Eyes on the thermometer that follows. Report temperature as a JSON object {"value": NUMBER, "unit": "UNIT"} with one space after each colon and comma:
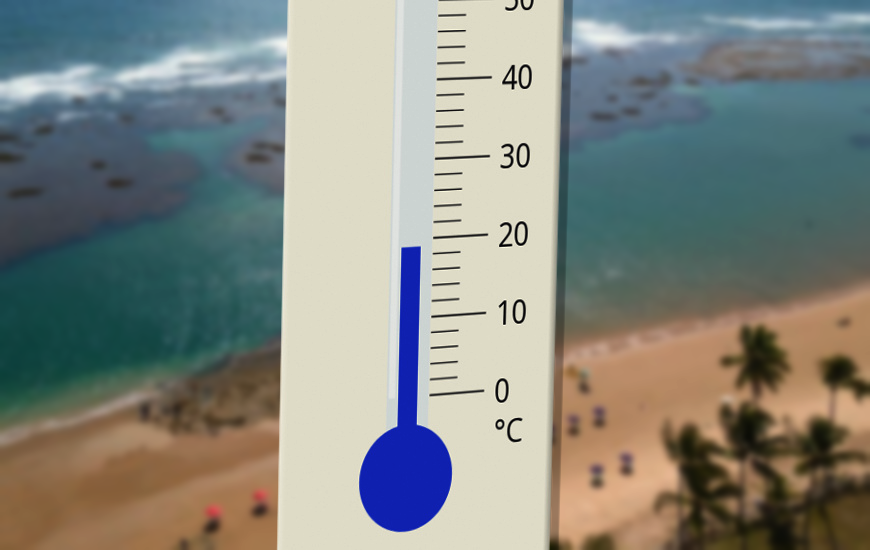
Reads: {"value": 19, "unit": "°C"}
